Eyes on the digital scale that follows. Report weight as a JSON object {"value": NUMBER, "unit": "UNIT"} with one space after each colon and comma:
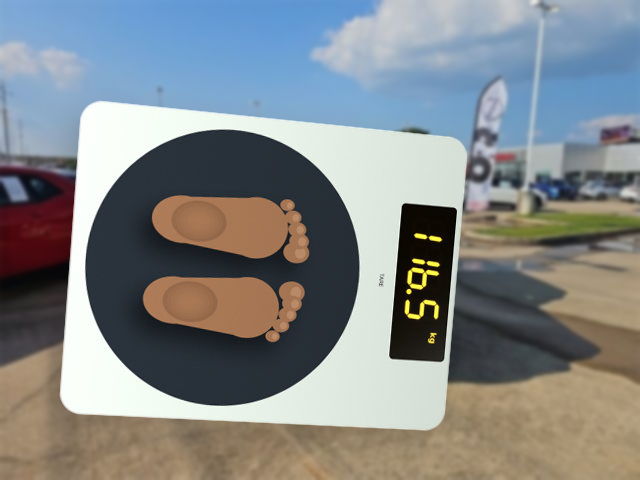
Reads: {"value": 116.5, "unit": "kg"}
